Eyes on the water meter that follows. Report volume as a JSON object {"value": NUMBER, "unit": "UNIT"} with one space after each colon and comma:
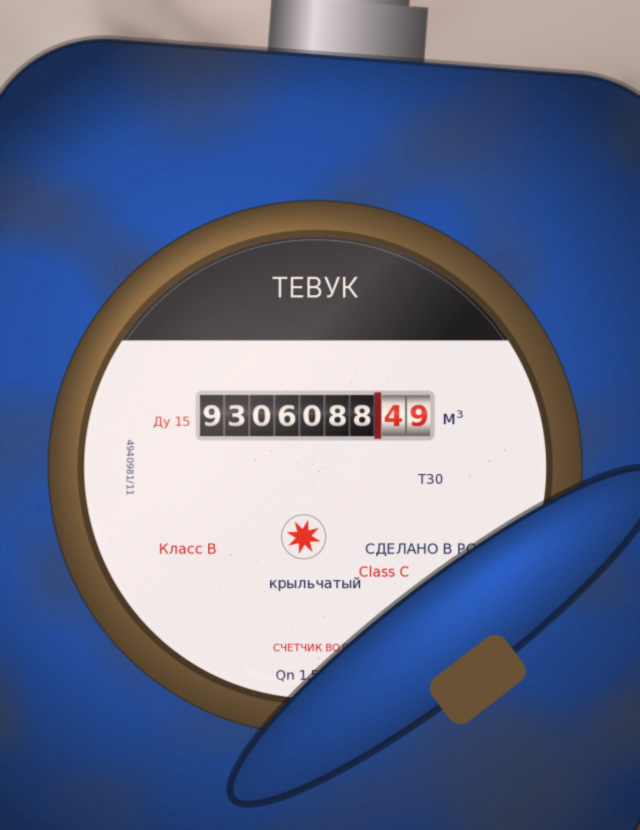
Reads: {"value": 9306088.49, "unit": "m³"}
